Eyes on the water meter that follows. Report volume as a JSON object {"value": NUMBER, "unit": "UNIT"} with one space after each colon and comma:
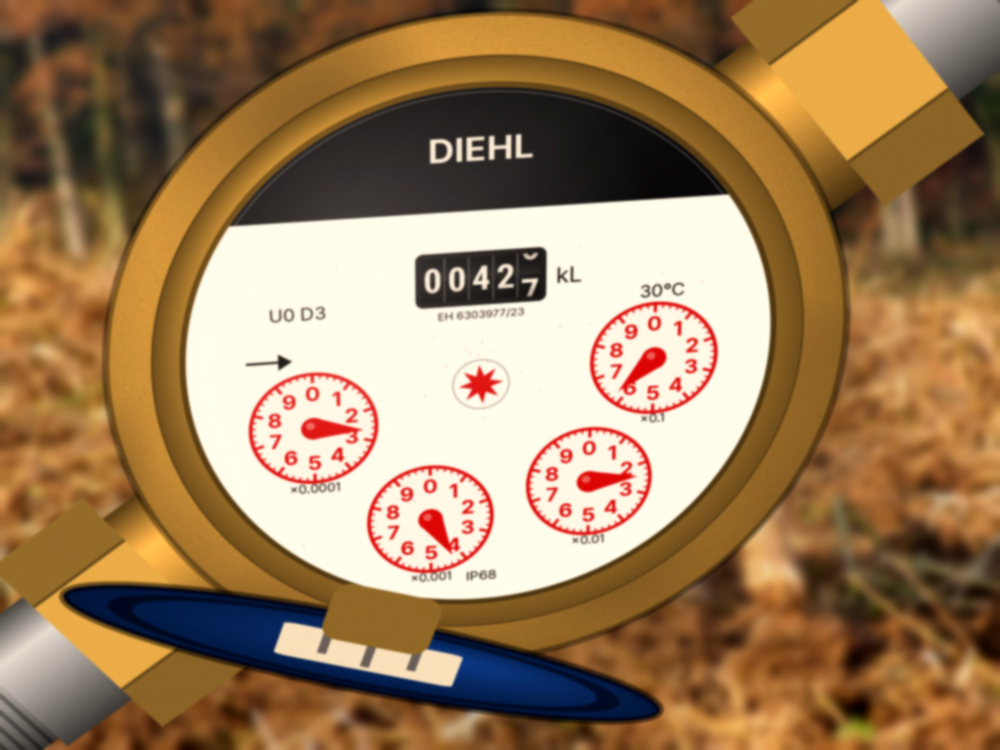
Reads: {"value": 426.6242, "unit": "kL"}
